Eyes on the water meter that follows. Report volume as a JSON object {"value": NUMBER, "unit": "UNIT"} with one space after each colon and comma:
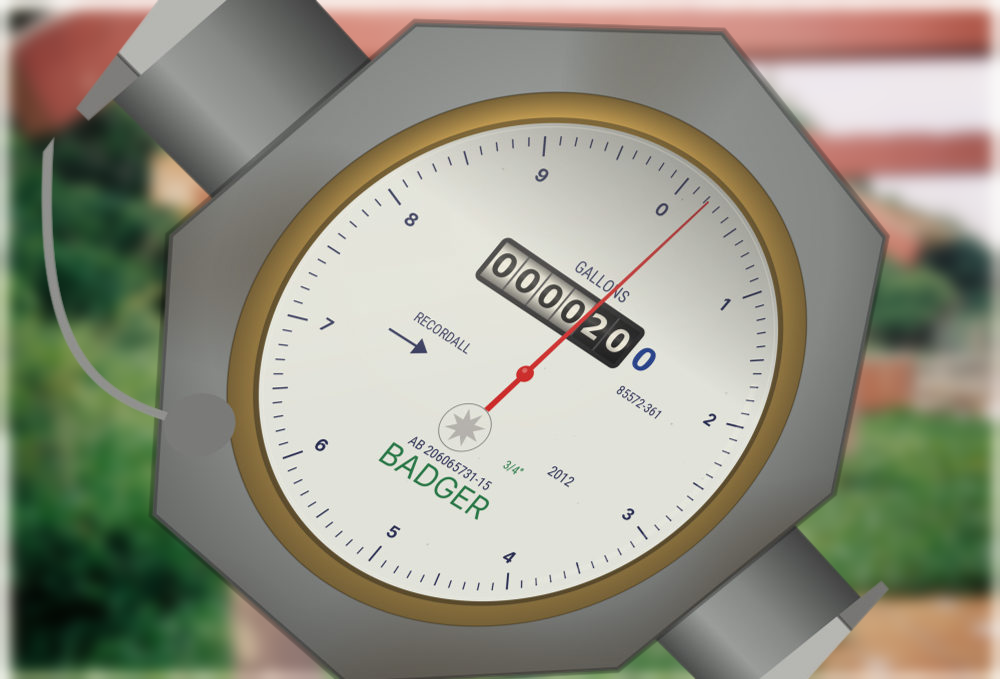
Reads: {"value": 200.2, "unit": "gal"}
